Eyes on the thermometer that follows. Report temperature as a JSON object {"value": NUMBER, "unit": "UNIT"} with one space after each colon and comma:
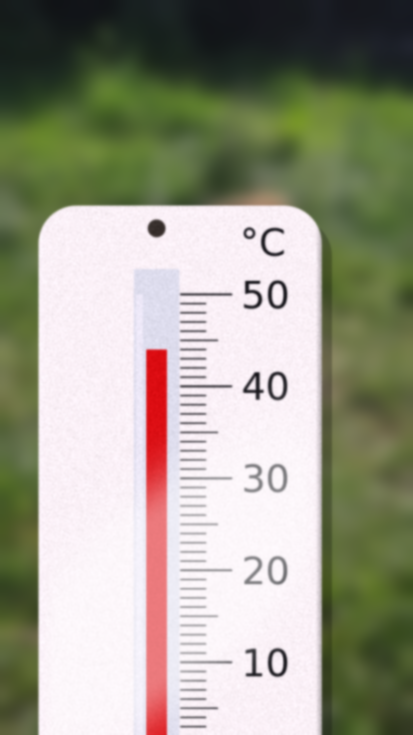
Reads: {"value": 44, "unit": "°C"}
